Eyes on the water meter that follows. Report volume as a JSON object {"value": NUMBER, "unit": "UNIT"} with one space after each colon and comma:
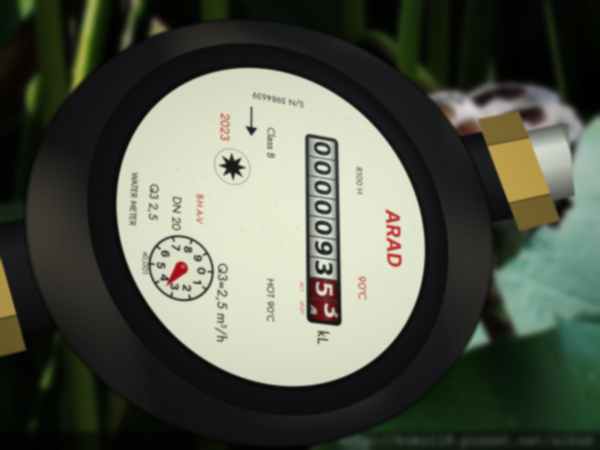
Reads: {"value": 93.533, "unit": "kL"}
